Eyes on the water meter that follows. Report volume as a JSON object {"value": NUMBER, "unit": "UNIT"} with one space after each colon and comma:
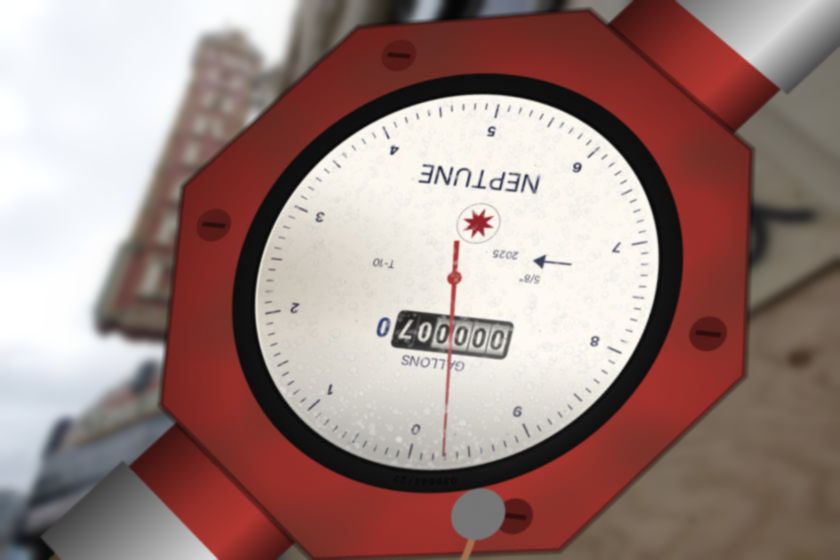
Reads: {"value": 69.7, "unit": "gal"}
